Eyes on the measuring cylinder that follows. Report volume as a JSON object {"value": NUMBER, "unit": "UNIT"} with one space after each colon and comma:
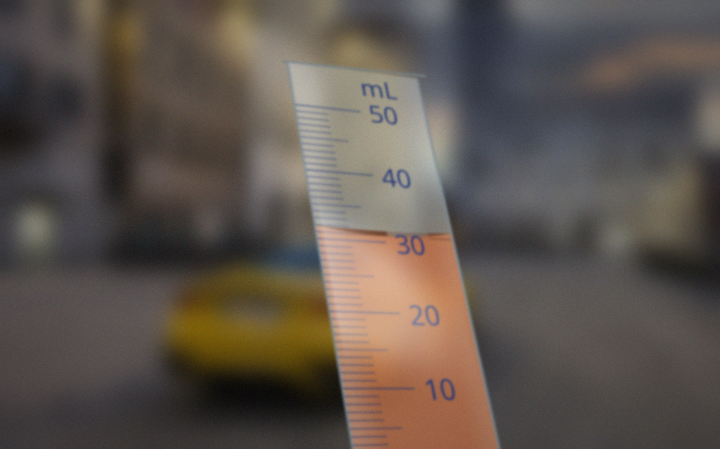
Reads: {"value": 31, "unit": "mL"}
